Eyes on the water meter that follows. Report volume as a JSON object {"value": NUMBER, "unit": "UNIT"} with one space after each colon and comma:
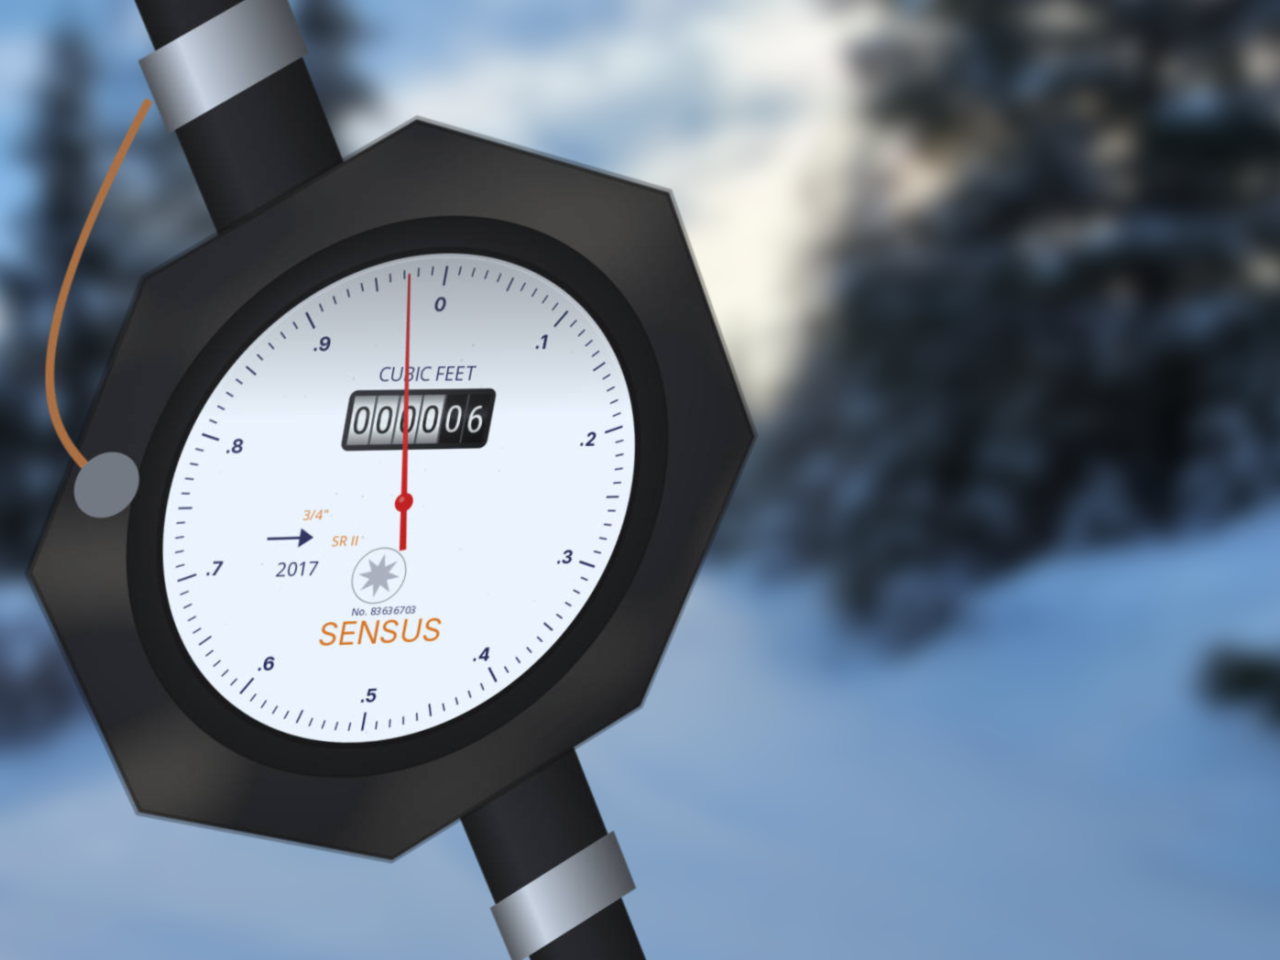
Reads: {"value": 5.97, "unit": "ft³"}
